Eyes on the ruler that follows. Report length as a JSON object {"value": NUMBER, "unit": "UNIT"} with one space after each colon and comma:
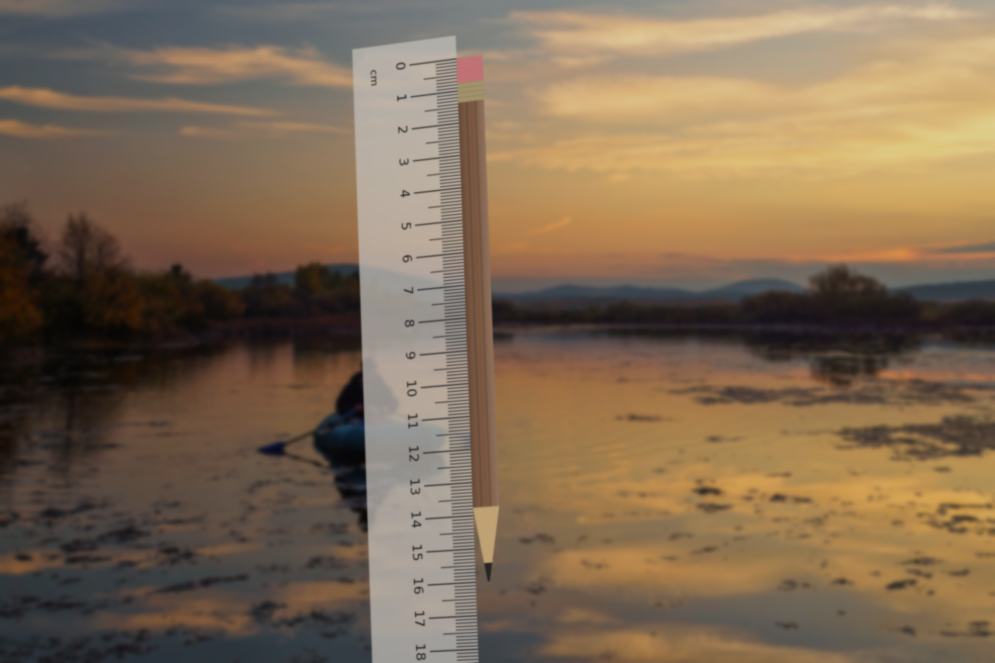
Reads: {"value": 16, "unit": "cm"}
